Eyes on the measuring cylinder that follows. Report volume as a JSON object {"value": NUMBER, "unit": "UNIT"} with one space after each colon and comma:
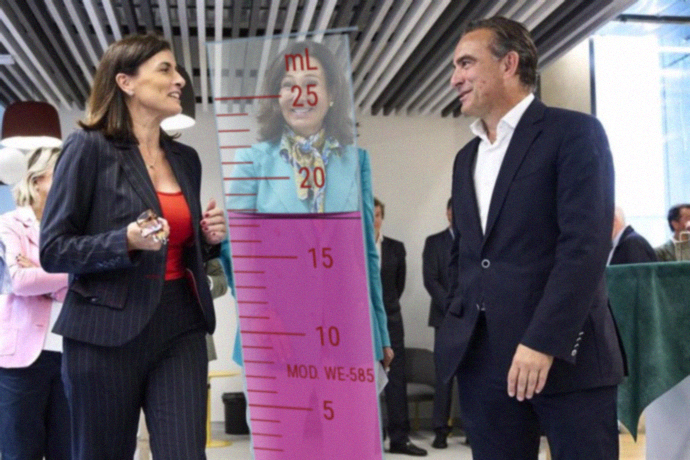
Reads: {"value": 17.5, "unit": "mL"}
